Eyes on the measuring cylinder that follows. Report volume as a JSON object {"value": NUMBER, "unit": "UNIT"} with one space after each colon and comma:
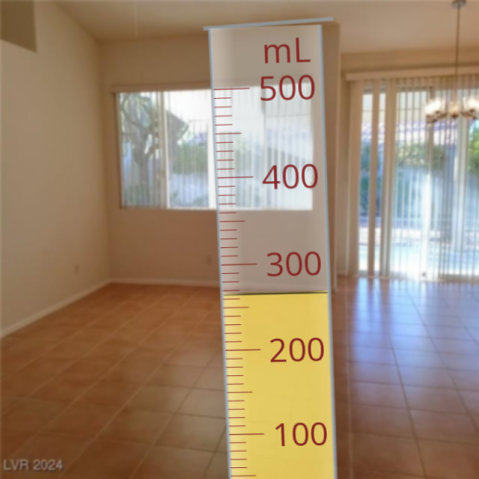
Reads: {"value": 265, "unit": "mL"}
